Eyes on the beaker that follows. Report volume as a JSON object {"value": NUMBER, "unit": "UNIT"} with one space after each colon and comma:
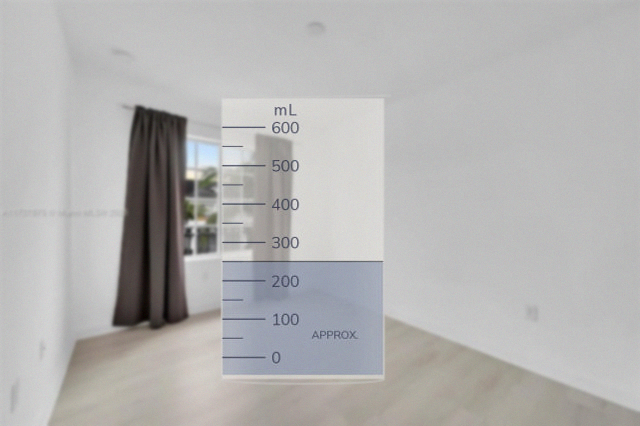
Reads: {"value": 250, "unit": "mL"}
